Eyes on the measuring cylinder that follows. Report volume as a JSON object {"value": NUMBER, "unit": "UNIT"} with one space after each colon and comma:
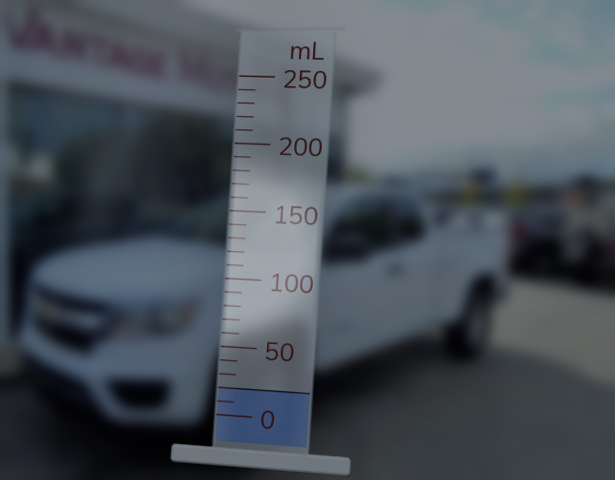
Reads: {"value": 20, "unit": "mL"}
